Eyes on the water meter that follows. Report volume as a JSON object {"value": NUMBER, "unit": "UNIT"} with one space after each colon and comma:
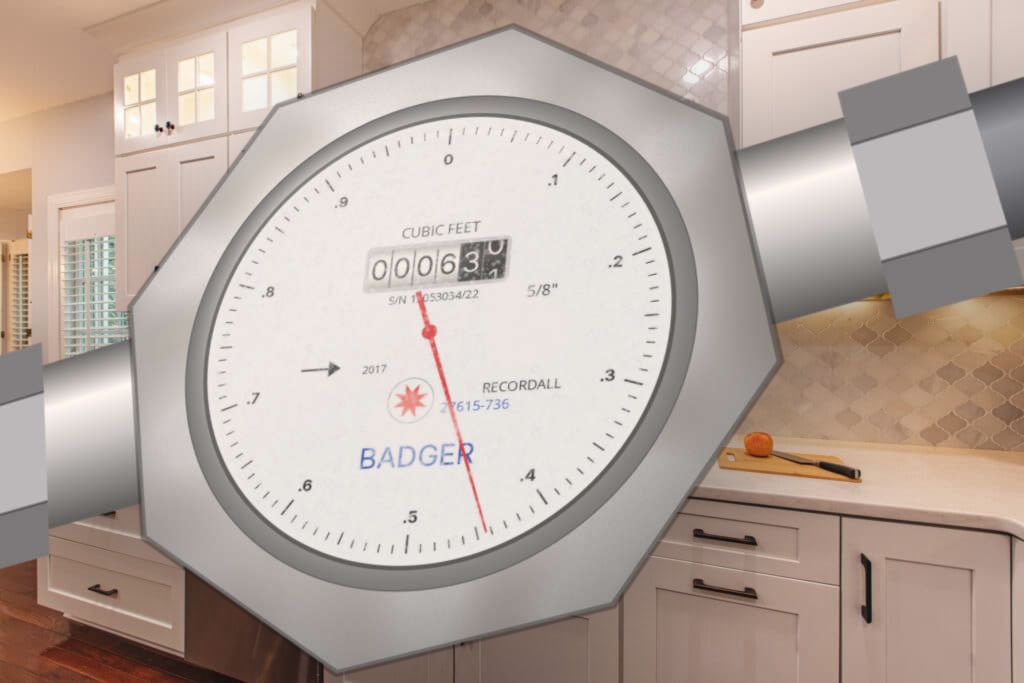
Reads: {"value": 630.44, "unit": "ft³"}
